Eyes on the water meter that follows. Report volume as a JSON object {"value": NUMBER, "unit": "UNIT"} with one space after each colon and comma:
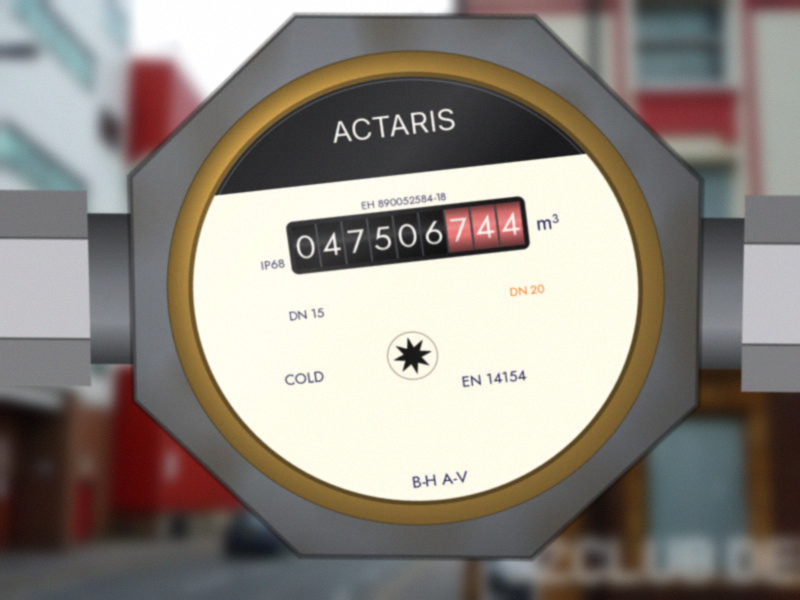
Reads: {"value": 47506.744, "unit": "m³"}
